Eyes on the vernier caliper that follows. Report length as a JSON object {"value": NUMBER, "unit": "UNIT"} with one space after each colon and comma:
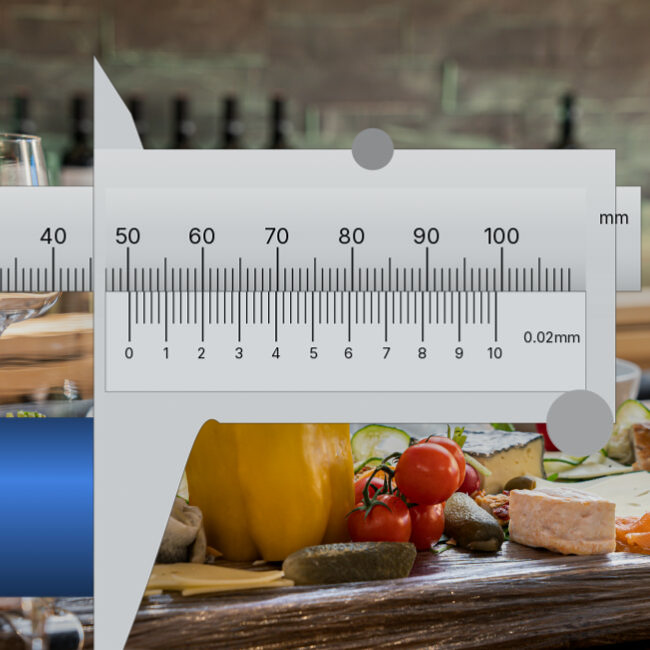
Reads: {"value": 50.2, "unit": "mm"}
